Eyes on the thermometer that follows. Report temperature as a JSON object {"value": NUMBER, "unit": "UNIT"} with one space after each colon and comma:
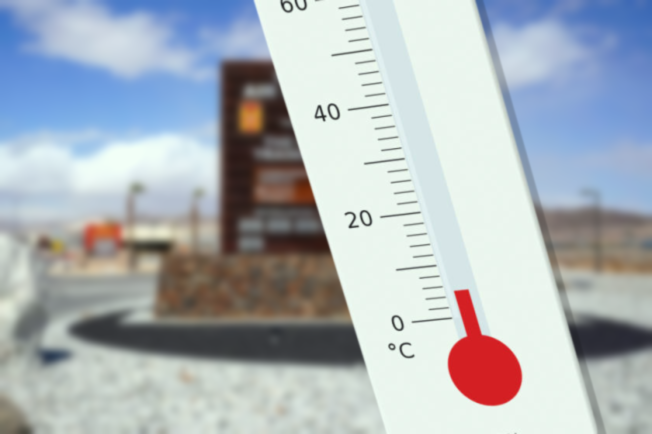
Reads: {"value": 5, "unit": "°C"}
